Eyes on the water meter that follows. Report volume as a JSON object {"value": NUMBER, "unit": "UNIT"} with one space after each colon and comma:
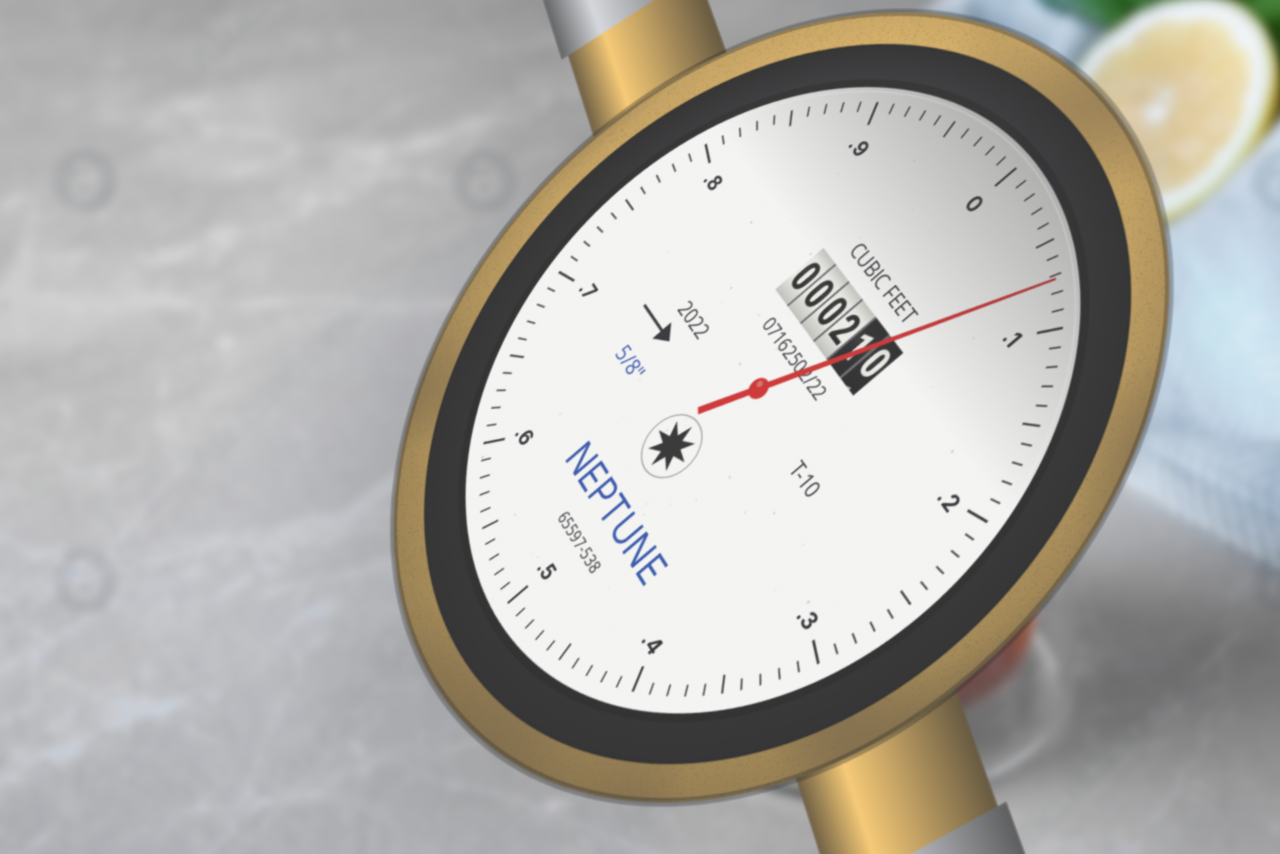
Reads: {"value": 210.07, "unit": "ft³"}
